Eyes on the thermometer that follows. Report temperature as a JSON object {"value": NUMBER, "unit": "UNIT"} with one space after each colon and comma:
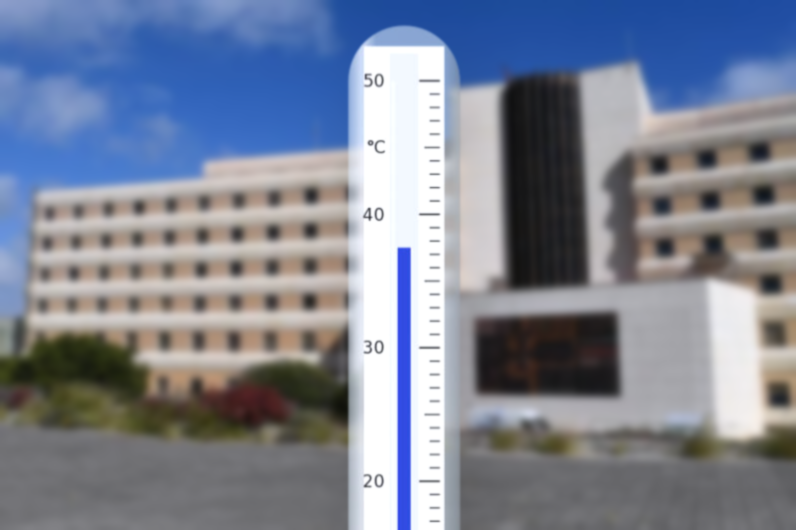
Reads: {"value": 37.5, "unit": "°C"}
